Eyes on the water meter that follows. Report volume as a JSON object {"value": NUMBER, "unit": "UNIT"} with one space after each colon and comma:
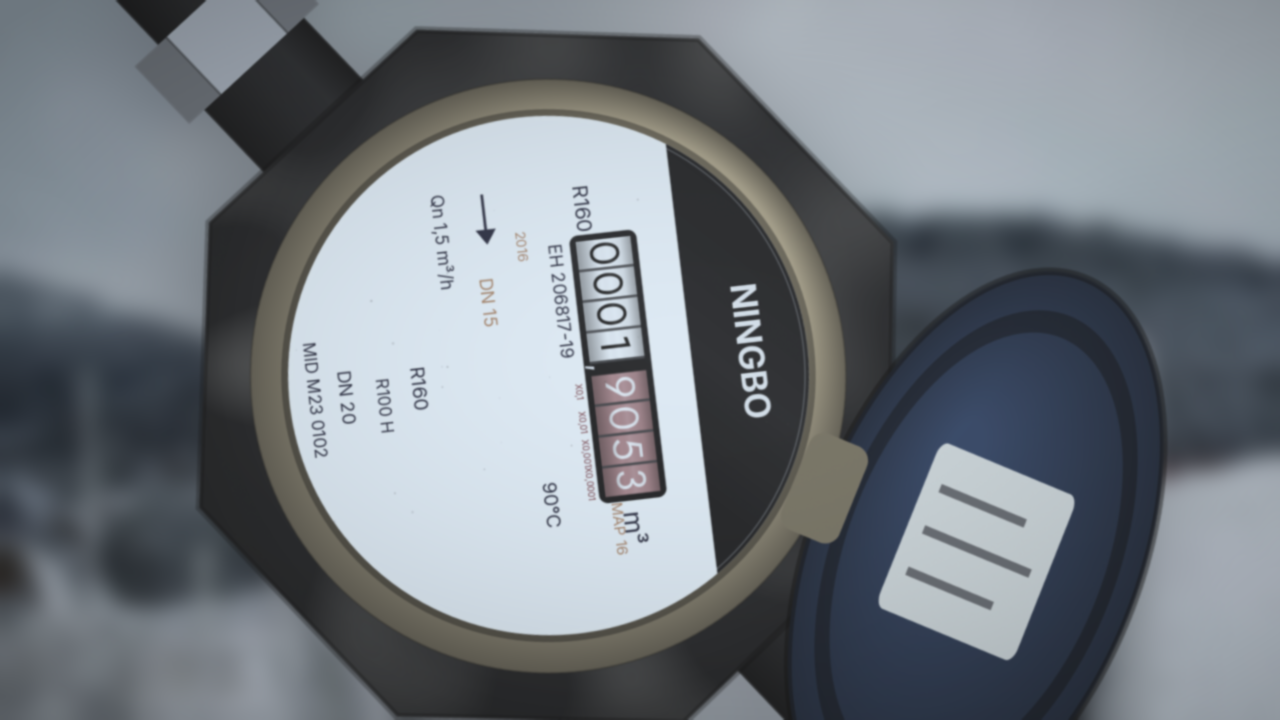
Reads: {"value": 1.9053, "unit": "m³"}
